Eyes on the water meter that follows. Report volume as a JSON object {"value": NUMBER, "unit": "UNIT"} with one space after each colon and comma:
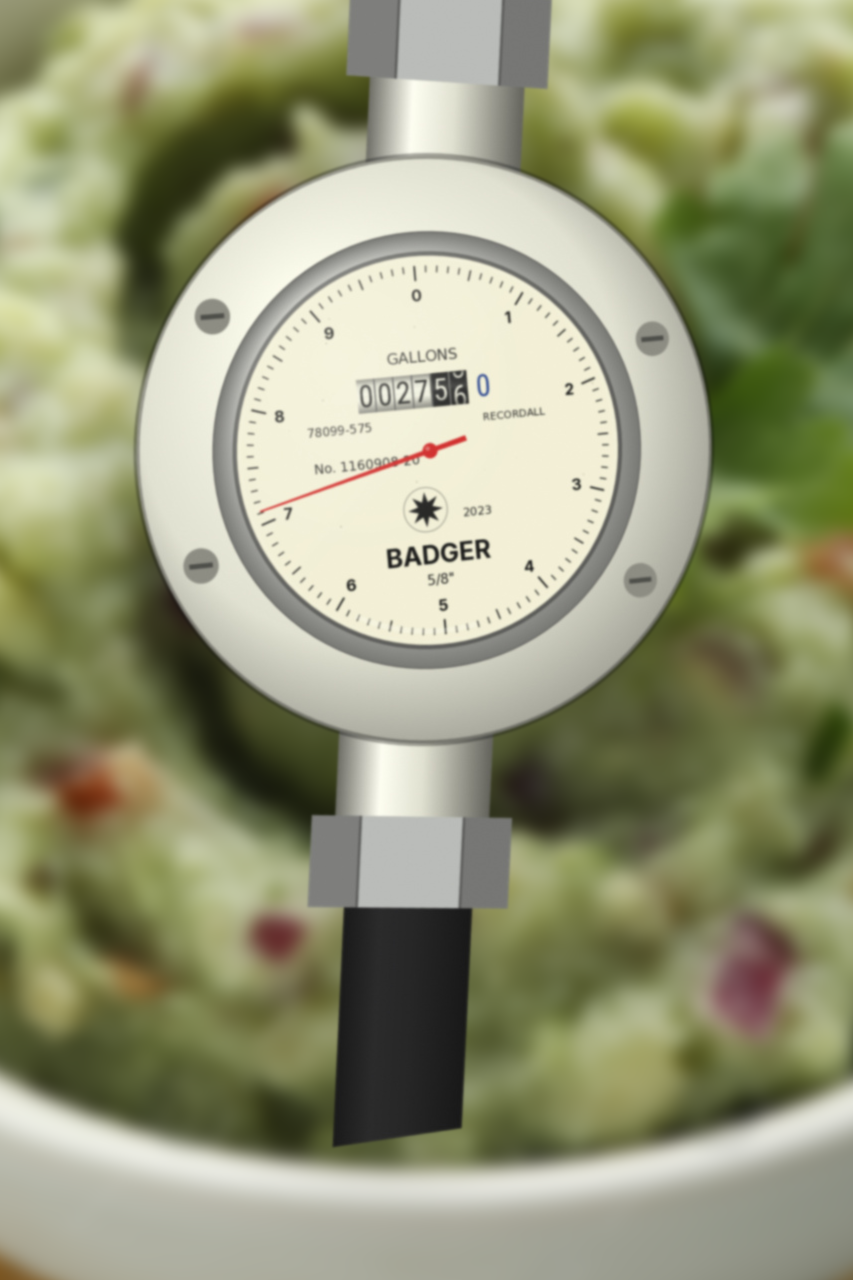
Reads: {"value": 27557.1, "unit": "gal"}
